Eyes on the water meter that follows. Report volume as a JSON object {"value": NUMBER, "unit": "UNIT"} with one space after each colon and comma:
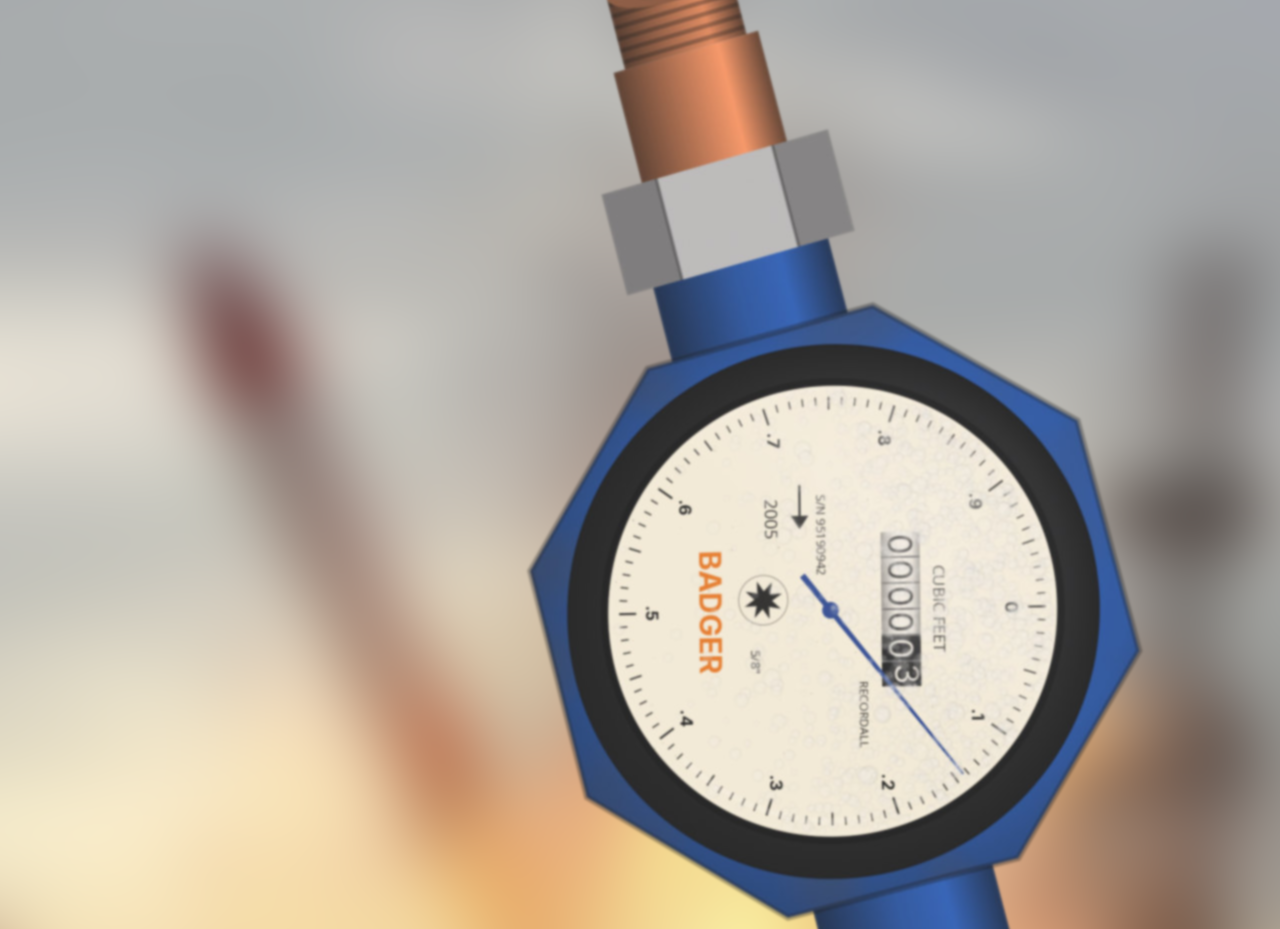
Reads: {"value": 3.14, "unit": "ft³"}
